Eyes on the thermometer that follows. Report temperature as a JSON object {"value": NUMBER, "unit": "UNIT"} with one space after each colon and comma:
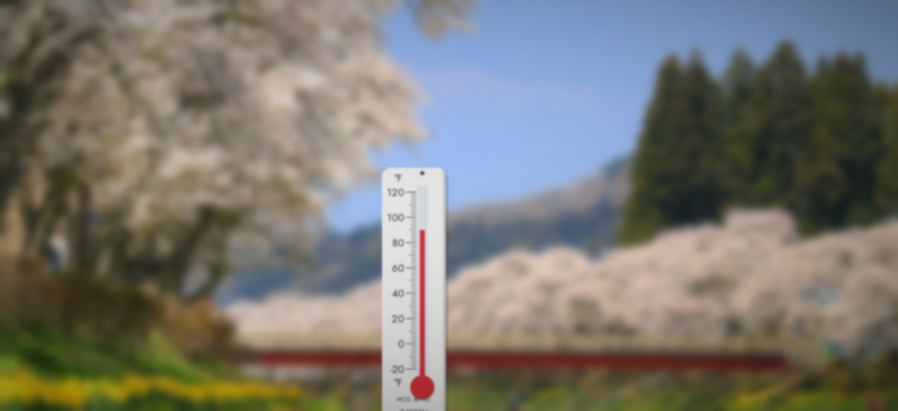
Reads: {"value": 90, "unit": "°F"}
